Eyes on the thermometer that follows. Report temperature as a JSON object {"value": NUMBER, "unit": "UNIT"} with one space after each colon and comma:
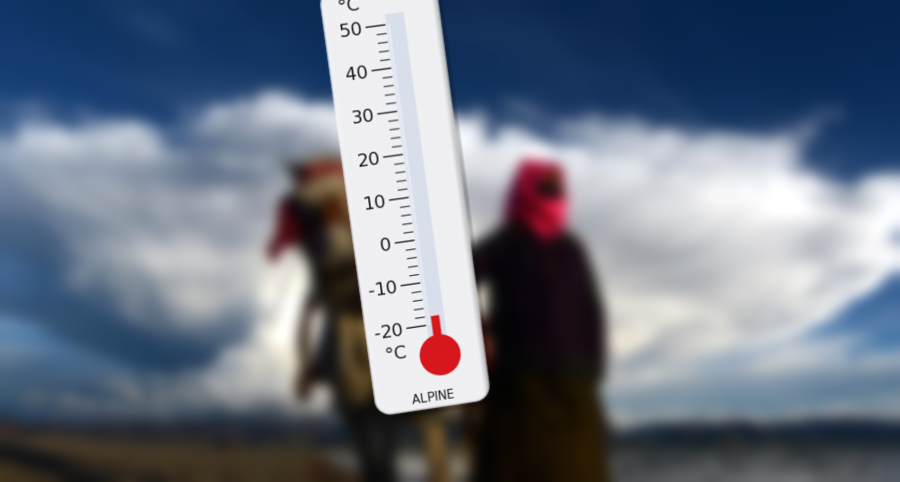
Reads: {"value": -18, "unit": "°C"}
